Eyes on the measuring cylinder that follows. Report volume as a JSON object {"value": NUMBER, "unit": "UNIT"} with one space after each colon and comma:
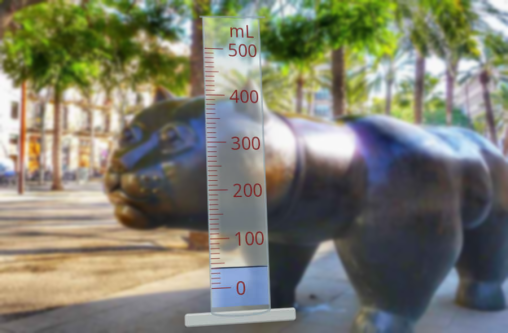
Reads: {"value": 40, "unit": "mL"}
